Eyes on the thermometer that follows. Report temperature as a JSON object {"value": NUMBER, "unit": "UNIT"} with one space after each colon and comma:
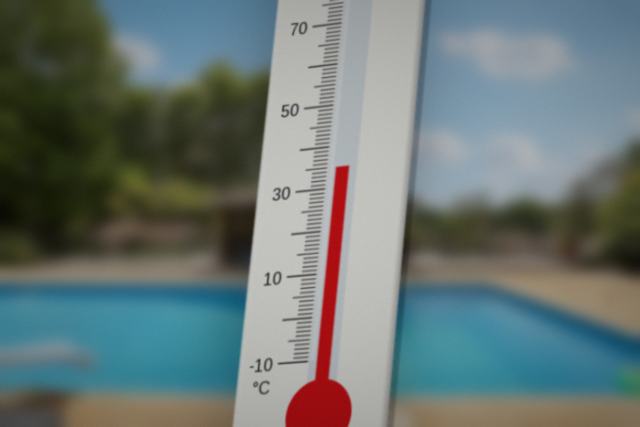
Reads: {"value": 35, "unit": "°C"}
